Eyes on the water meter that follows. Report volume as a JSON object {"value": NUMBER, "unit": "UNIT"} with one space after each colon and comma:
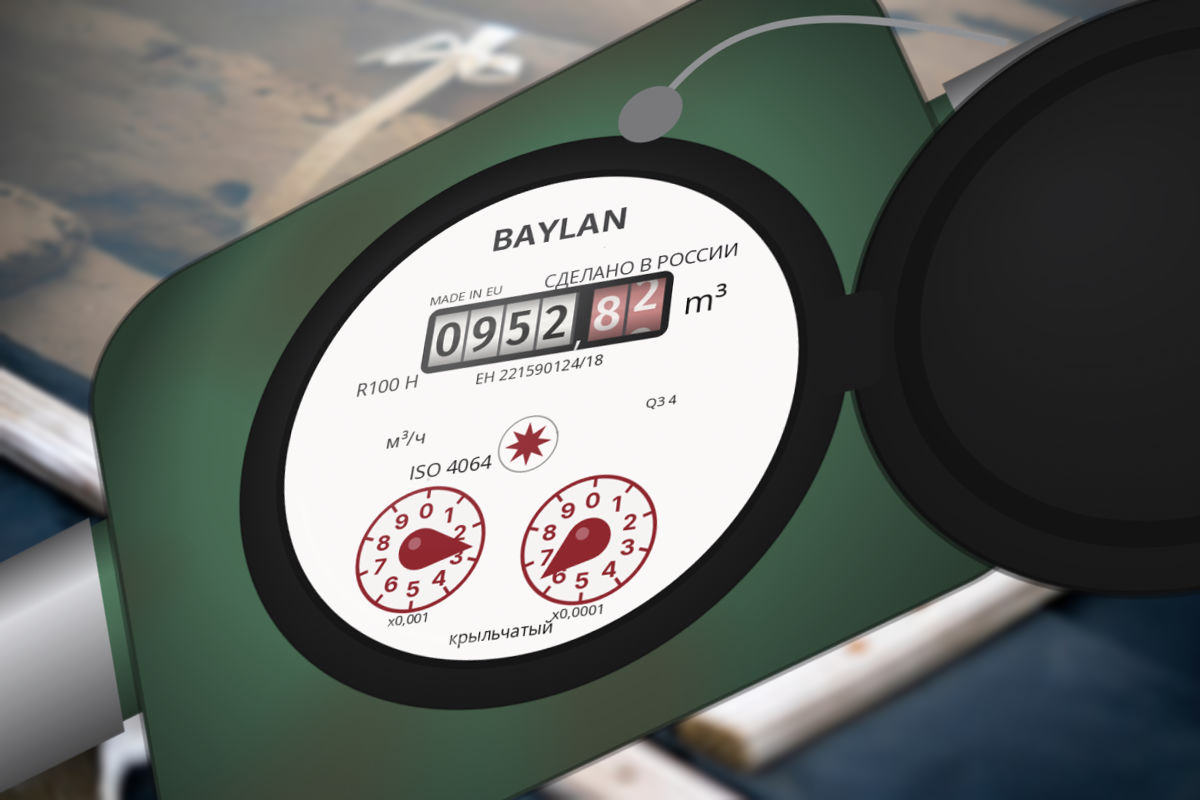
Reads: {"value": 952.8226, "unit": "m³"}
